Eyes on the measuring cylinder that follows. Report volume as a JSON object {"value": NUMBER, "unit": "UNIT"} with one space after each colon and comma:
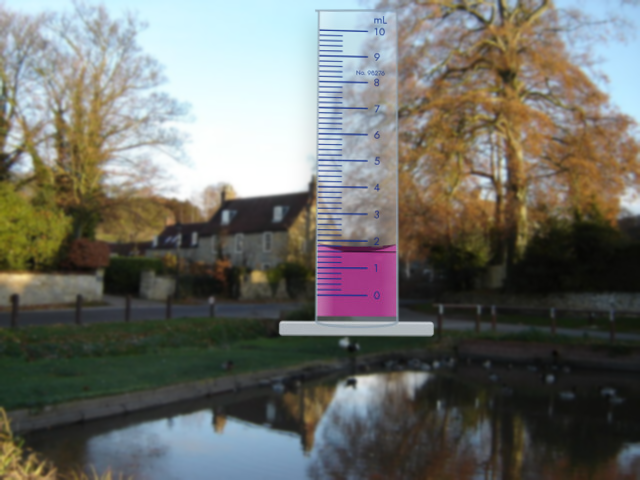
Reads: {"value": 1.6, "unit": "mL"}
